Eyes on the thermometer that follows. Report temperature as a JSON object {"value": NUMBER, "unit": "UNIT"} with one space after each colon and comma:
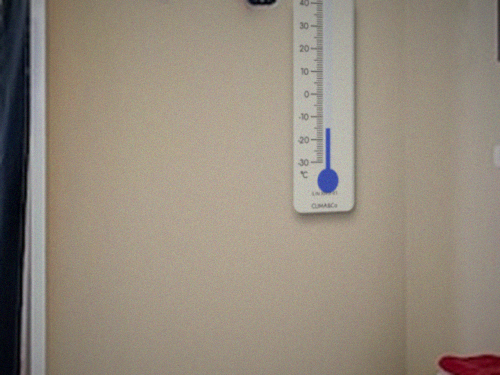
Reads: {"value": -15, "unit": "°C"}
